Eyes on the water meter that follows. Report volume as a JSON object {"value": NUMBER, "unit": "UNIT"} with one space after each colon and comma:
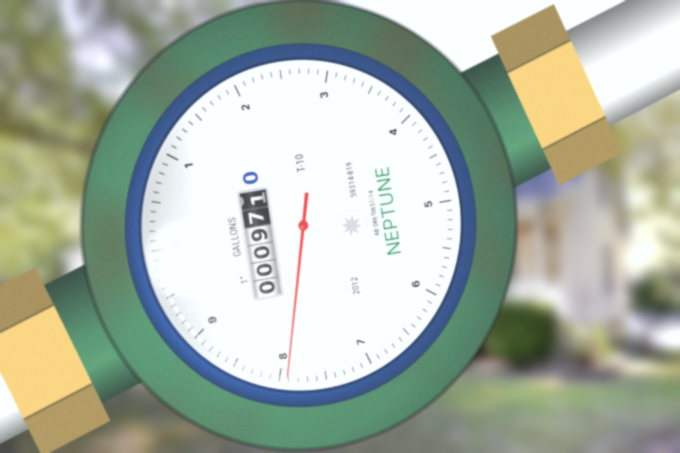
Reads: {"value": 9707.9, "unit": "gal"}
